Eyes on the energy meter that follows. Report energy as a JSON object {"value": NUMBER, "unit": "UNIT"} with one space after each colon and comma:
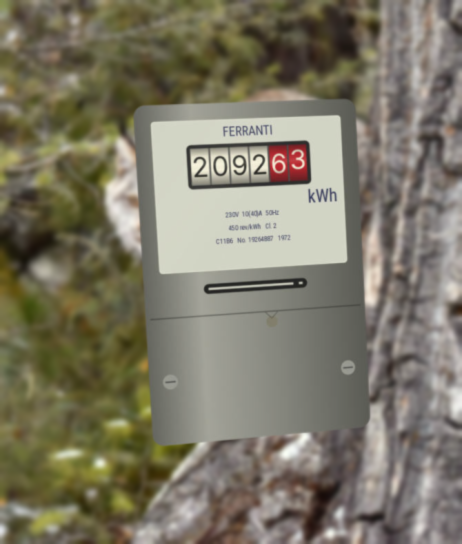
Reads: {"value": 2092.63, "unit": "kWh"}
